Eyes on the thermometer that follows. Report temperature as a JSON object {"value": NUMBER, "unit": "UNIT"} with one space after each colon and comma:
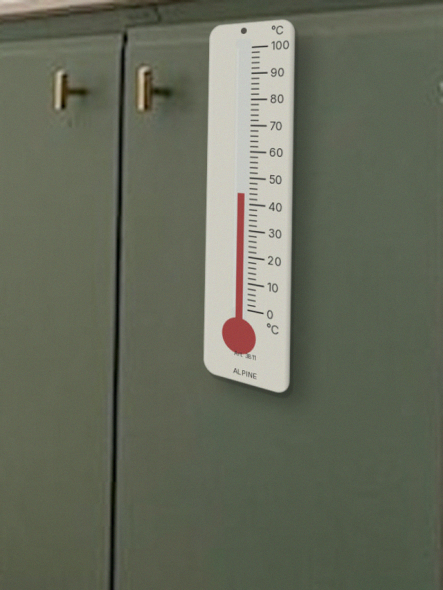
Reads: {"value": 44, "unit": "°C"}
